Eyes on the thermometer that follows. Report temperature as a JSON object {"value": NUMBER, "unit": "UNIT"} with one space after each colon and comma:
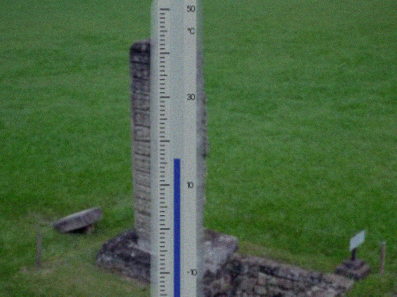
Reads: {"value": 16, "unit": "°C"}
